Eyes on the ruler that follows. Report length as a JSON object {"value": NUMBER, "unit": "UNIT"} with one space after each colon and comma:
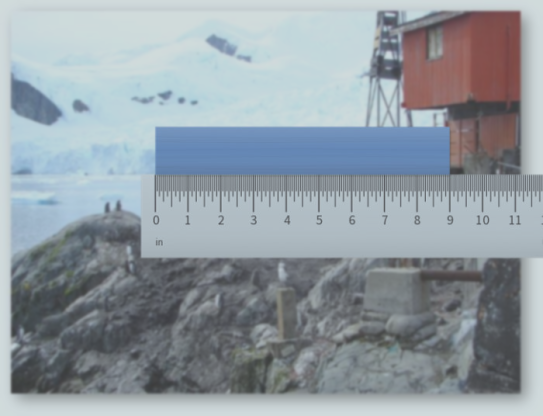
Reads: {"value": 9, "unit": "in"}
